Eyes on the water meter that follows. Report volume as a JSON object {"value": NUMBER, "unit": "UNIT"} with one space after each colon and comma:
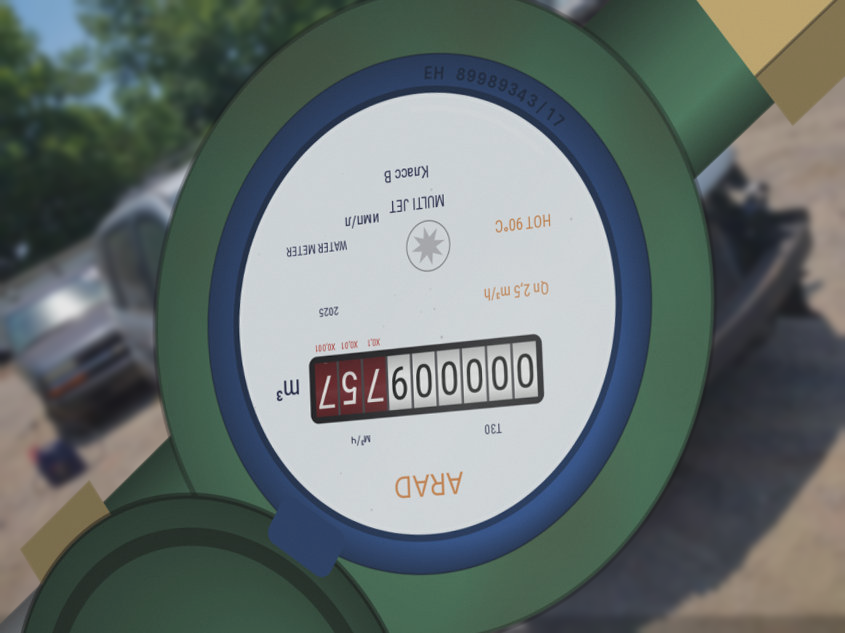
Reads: {"value": 9.757, "unit": "m³"}
